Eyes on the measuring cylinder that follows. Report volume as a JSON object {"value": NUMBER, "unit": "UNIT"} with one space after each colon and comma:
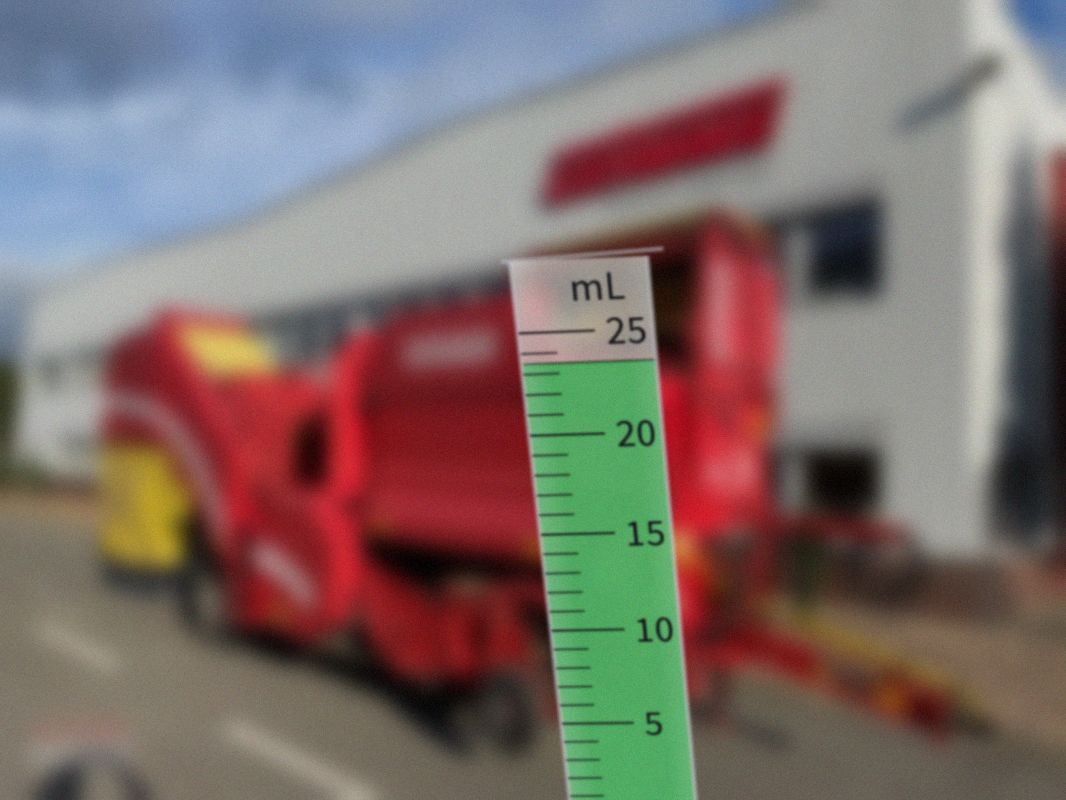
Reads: {"value": 23.5, "unit": "mL"}
